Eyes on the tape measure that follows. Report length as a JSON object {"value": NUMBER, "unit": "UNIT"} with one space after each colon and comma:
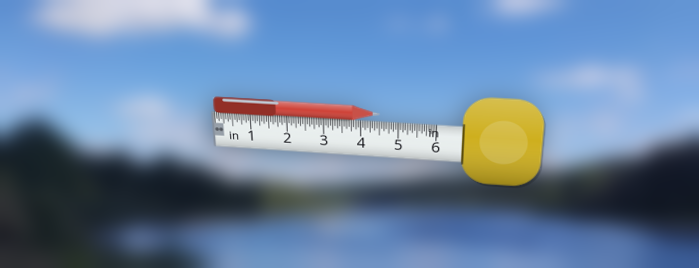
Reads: {"value": 4.5, "unit": "in"}
